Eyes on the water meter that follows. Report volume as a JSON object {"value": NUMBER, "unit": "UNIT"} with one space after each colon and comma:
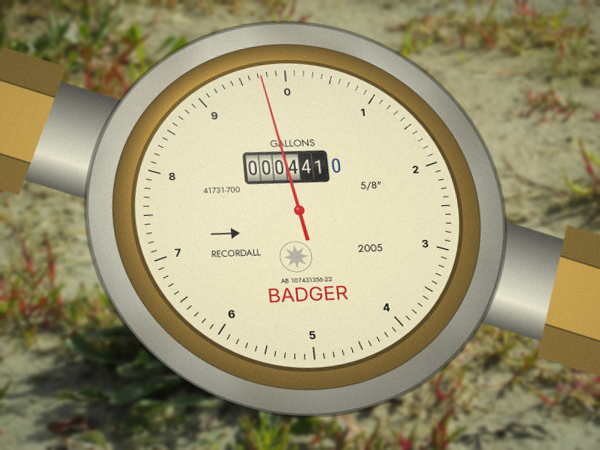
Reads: {"value": 4409.7, "unit": "gal"}
